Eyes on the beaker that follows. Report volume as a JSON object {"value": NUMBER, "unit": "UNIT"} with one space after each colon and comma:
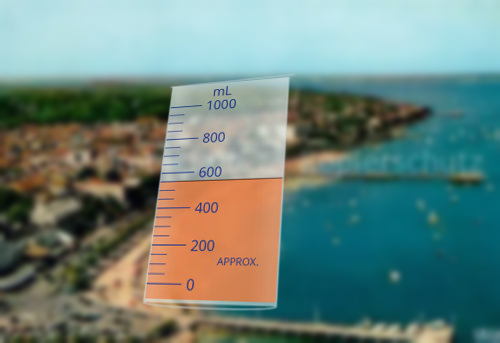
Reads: {"value": 550, "unit": "mL"}
